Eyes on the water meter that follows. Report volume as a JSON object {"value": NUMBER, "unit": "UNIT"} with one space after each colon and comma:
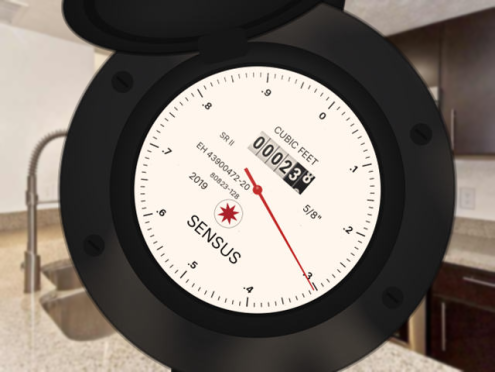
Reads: {"value": 238.30, "unit": "ft³"}
